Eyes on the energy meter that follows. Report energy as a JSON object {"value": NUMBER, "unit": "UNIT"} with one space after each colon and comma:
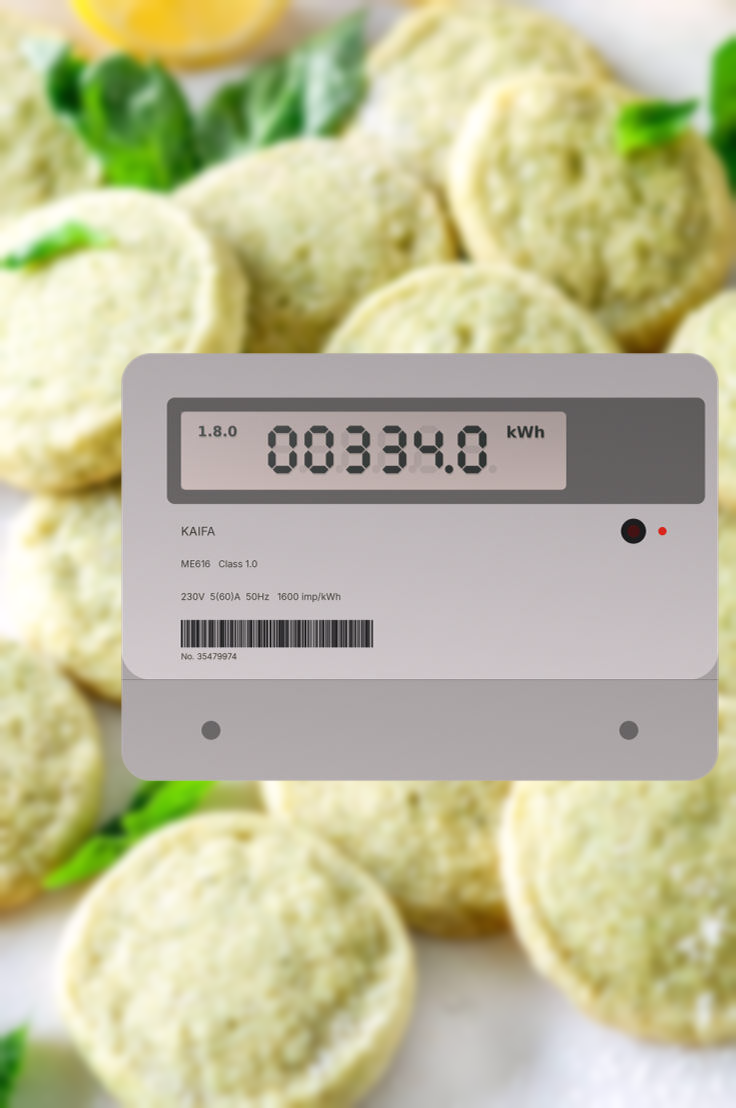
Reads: {"value": 334.0, "unit": "kWh"}
